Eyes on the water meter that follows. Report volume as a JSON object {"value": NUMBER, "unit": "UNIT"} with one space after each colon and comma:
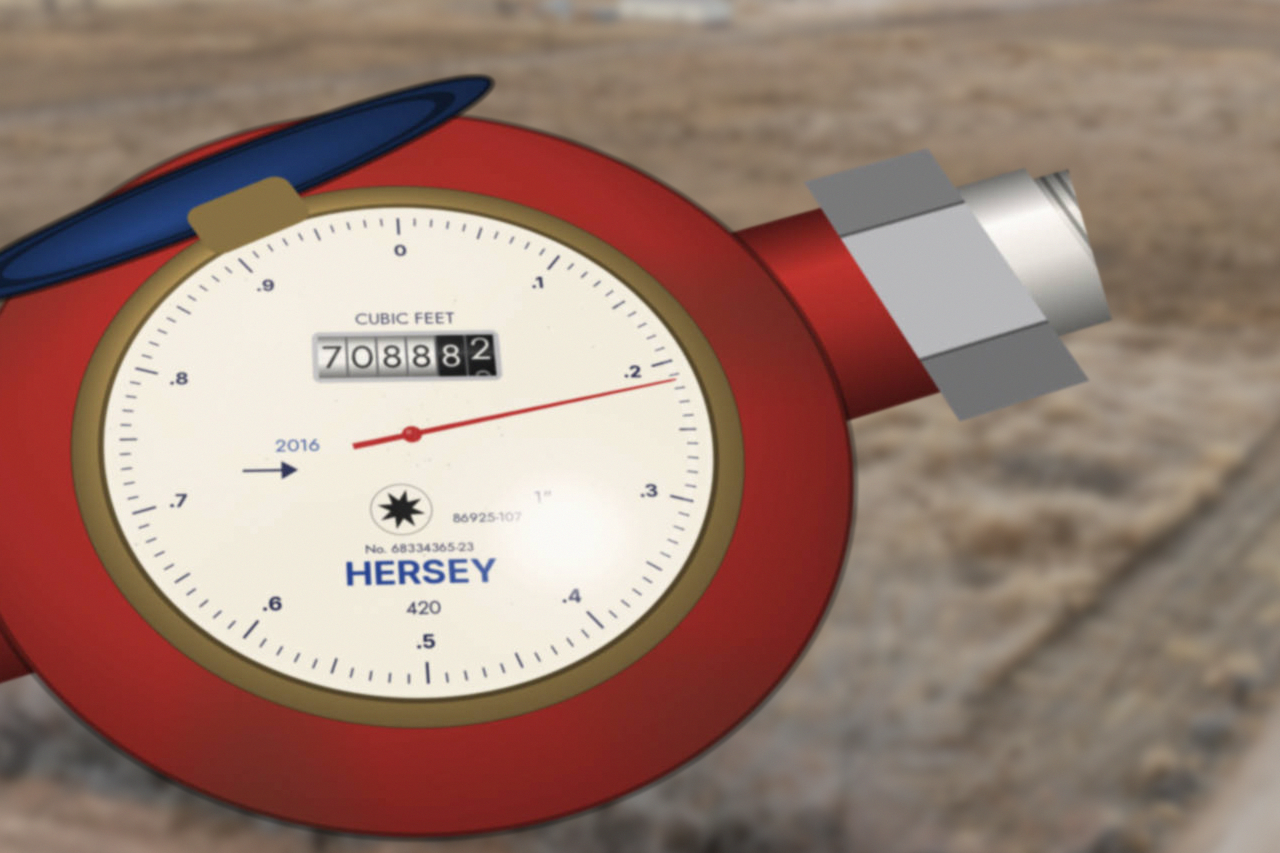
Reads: {"value": 708882.21, "unit": "ft³"}
